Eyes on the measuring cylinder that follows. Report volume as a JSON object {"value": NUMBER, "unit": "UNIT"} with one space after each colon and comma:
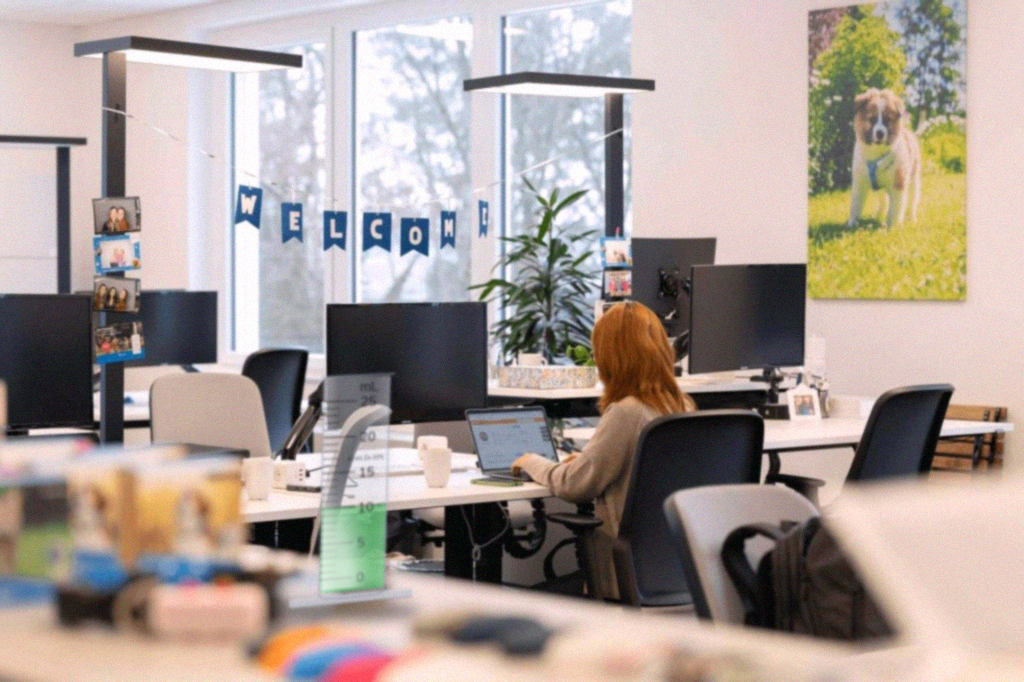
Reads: {"value": 10, "unit": "mL"}
